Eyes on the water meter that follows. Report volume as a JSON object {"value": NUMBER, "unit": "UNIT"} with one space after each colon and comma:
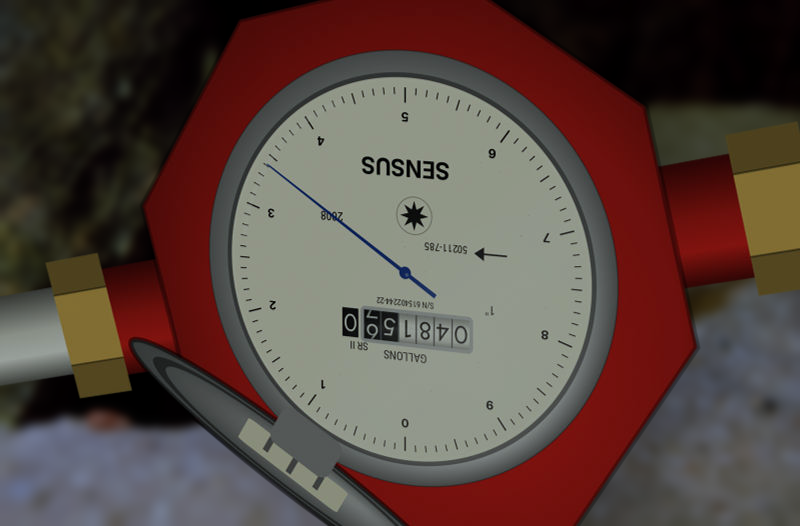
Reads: {"value": 481563.4, "unit": "gal"}
